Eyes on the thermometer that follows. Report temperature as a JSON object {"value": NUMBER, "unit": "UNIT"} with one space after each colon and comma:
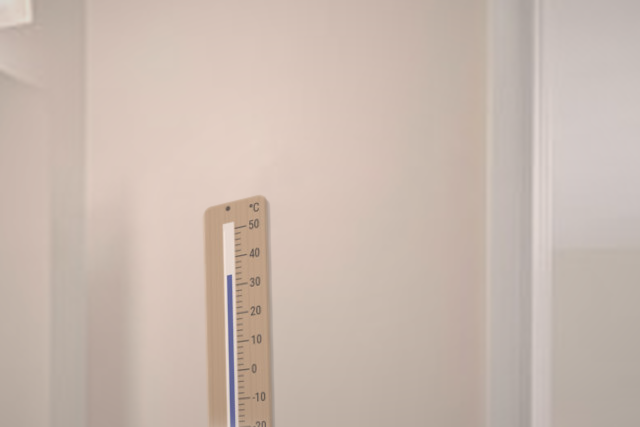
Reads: {"value": 34, "unit": "°C"}
